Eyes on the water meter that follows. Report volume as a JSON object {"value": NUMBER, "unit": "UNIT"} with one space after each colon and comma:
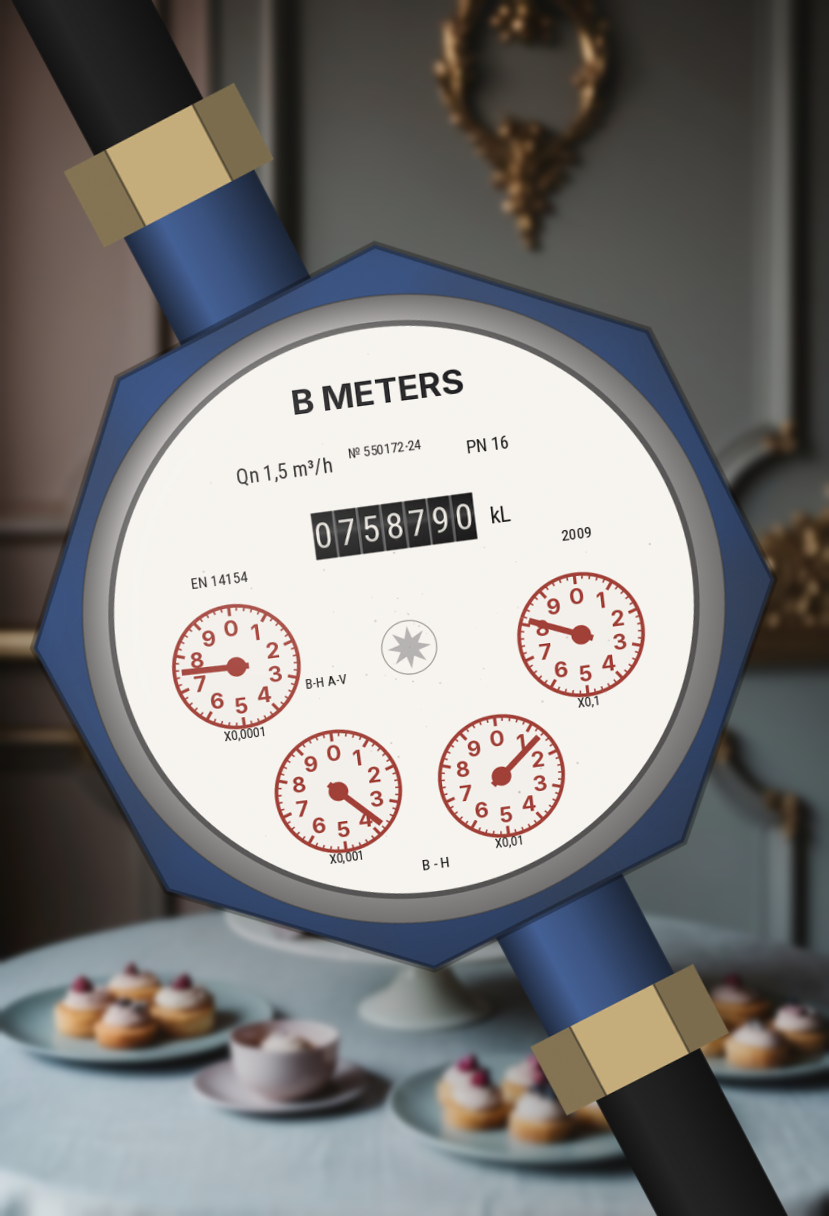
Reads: {"value": 758790.8137, "unit": "kL"}
